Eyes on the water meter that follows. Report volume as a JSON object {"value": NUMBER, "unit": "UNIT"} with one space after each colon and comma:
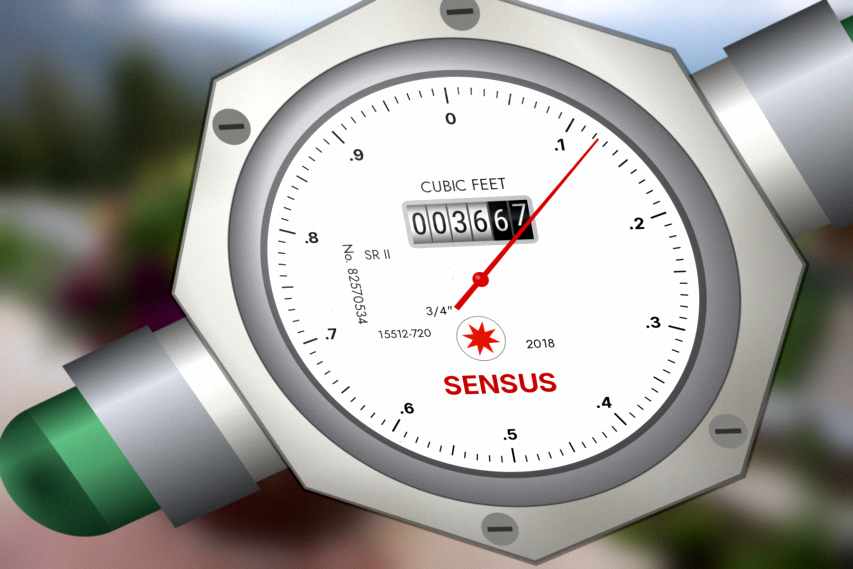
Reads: {"value": 3667.12, "unit": "ft³"}
